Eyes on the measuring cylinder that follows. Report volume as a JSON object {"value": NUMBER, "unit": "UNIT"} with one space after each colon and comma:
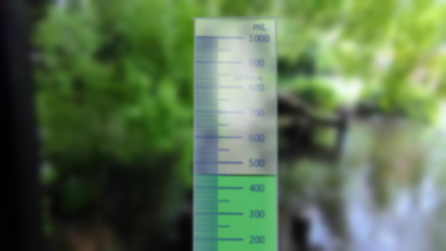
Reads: {"value": 450, "unit": "mL"}
